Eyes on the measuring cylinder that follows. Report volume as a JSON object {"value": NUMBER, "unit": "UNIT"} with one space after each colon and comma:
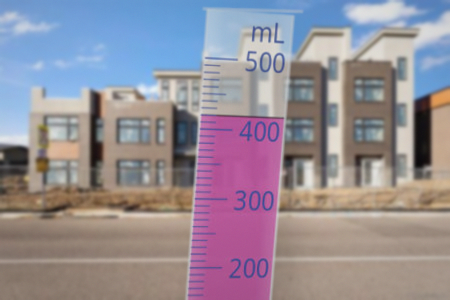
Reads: {"value": 420, "unit": "mL"}
